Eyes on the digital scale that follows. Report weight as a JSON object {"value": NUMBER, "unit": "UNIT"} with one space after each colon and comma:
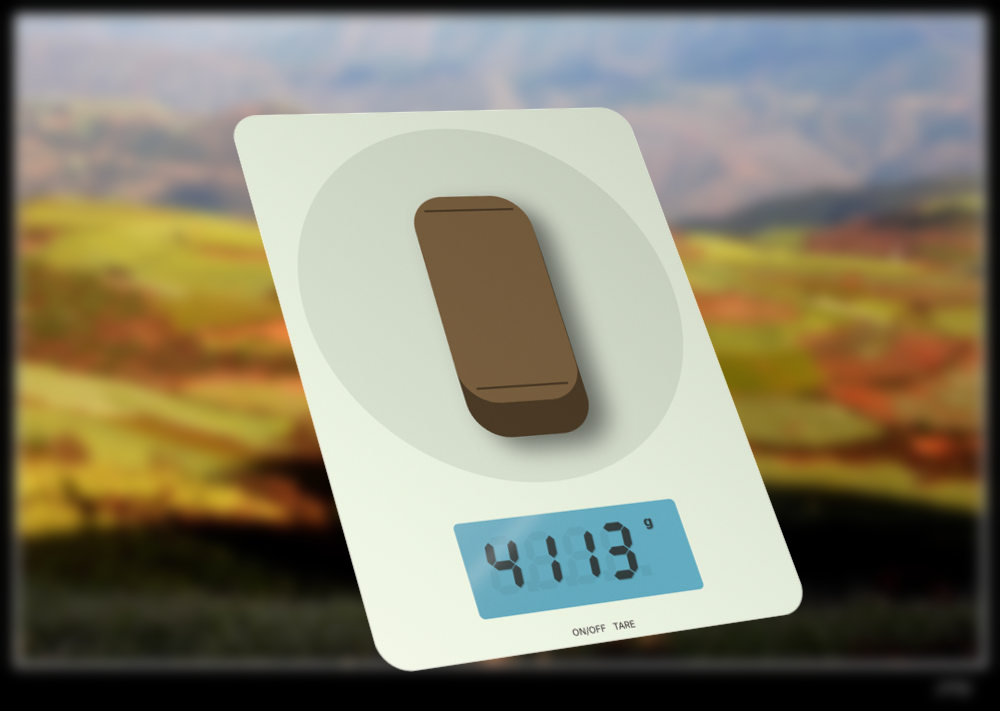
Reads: {"value": 4113, "unit": "g"}
